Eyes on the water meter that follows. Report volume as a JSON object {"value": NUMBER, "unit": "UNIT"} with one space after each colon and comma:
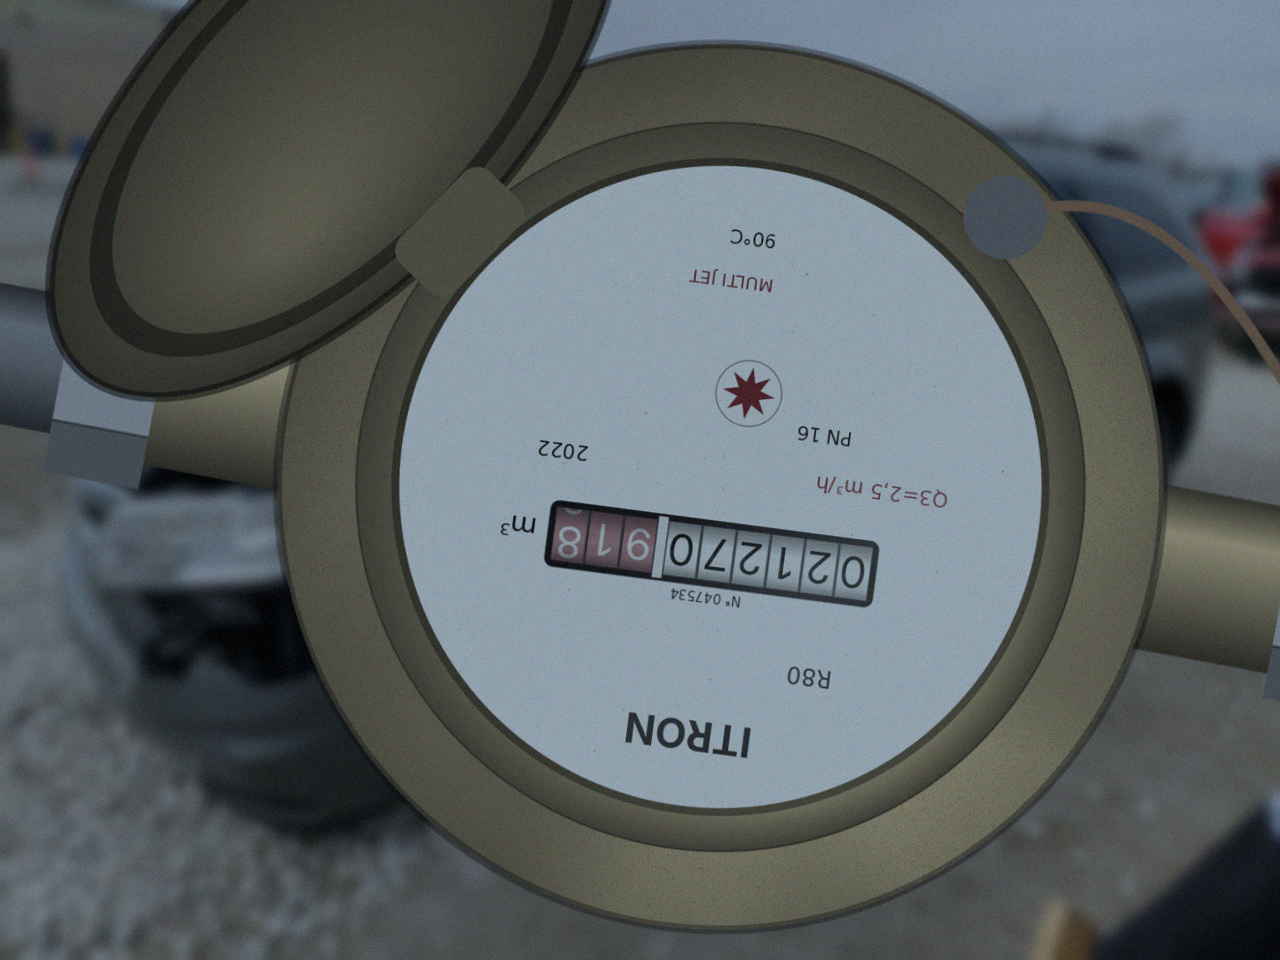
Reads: {"value": 21270.918, "unit": "m³"}
